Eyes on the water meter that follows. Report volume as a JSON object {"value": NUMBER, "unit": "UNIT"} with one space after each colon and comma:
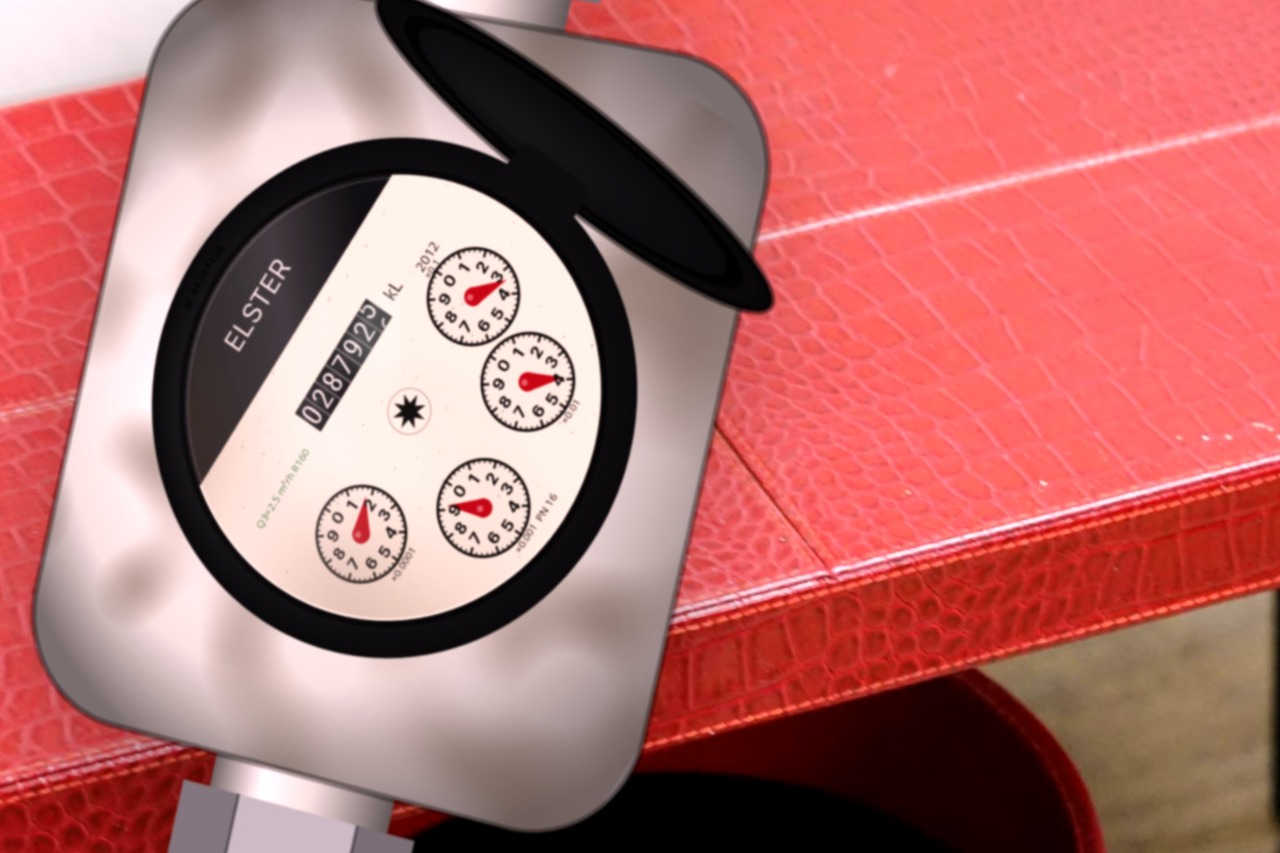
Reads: {"value": 287925.3391, "unit": "kL"}
